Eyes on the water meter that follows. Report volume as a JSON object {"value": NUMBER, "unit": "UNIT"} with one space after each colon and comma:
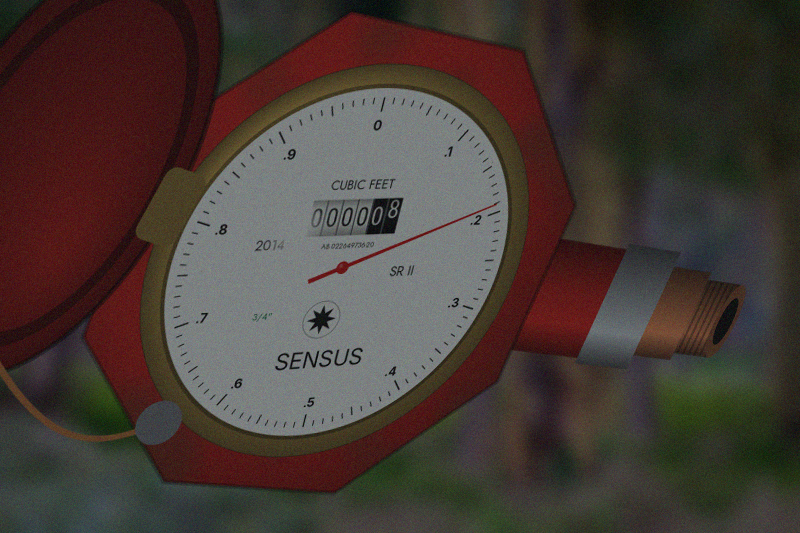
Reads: {"value": 8.19, "unit": "ft³"}
